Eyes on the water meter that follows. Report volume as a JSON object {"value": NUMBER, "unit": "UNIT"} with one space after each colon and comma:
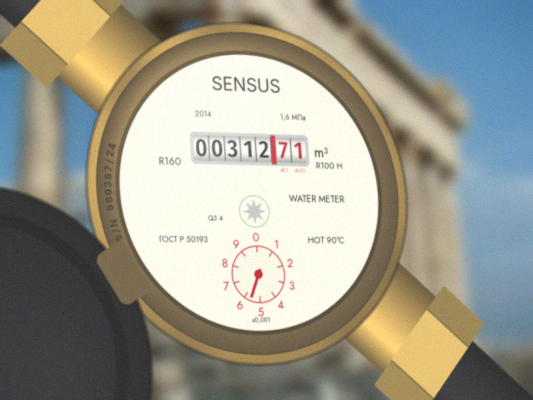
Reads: {"value": 312.715, "unit": "m³"}
